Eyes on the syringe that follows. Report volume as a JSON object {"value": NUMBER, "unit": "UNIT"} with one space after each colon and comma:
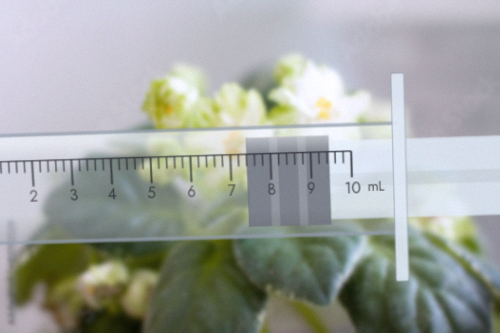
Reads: {"value": 7.4, "unit": "mL"}
